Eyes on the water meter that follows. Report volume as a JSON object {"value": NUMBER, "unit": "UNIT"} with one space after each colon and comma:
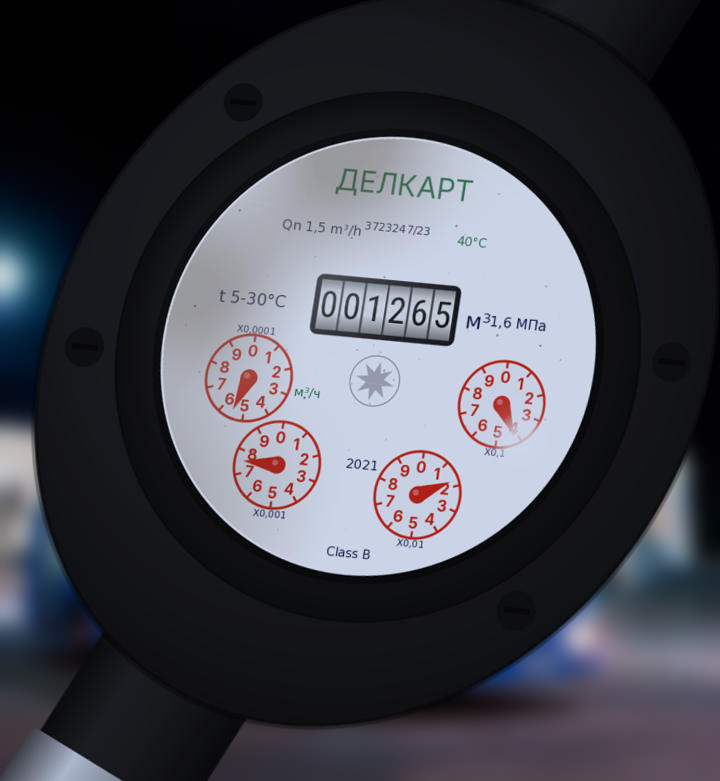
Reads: {"value": 1265.4175, "unit": "m³"}
